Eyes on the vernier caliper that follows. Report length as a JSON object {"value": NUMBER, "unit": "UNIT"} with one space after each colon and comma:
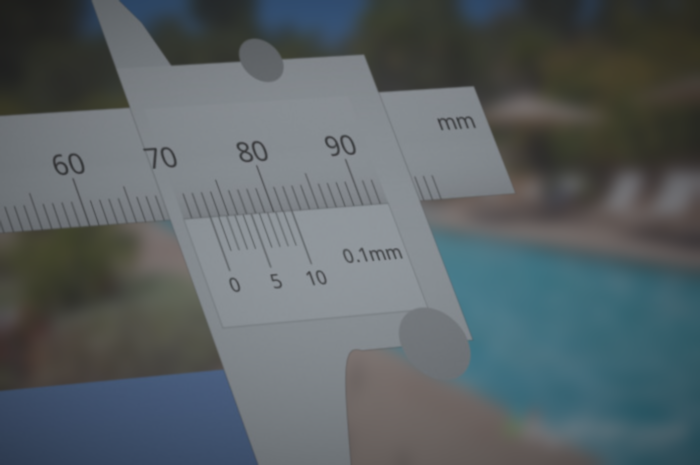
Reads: {"value": 73.0, "unit": "mm"}
